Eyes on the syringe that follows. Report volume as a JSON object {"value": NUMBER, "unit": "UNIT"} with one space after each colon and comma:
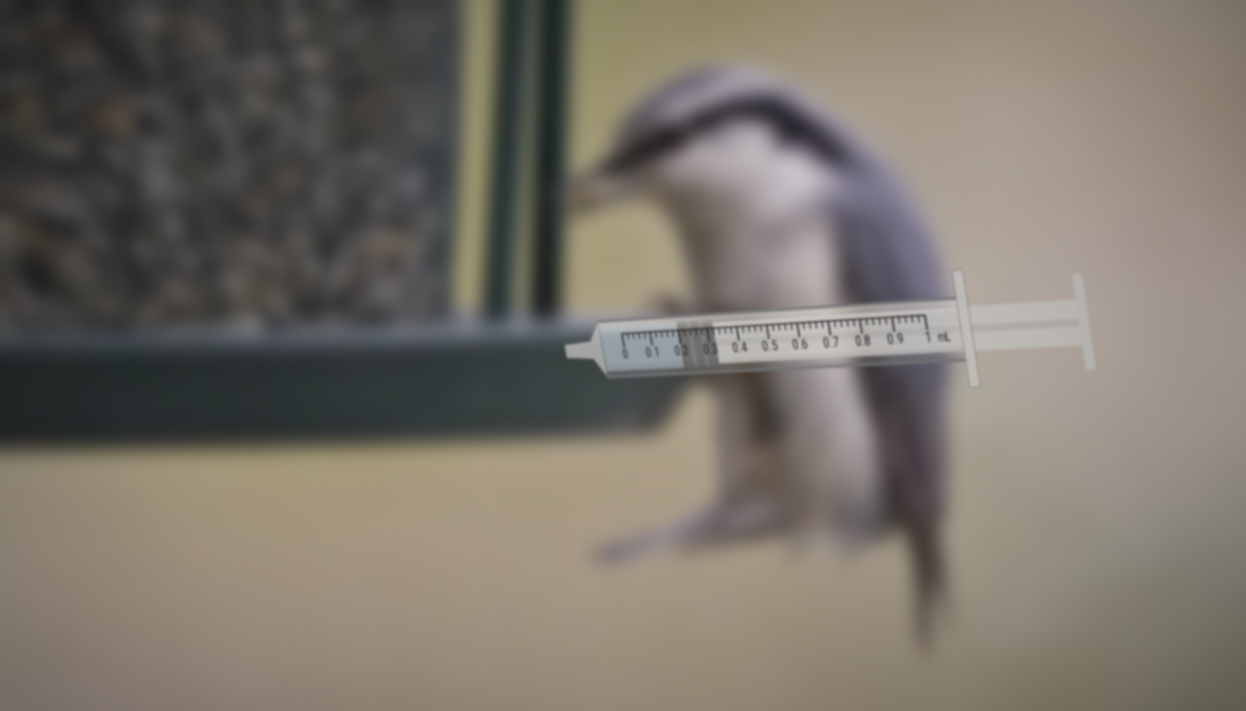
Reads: {"value": 0.2, "unit": "mL"}
